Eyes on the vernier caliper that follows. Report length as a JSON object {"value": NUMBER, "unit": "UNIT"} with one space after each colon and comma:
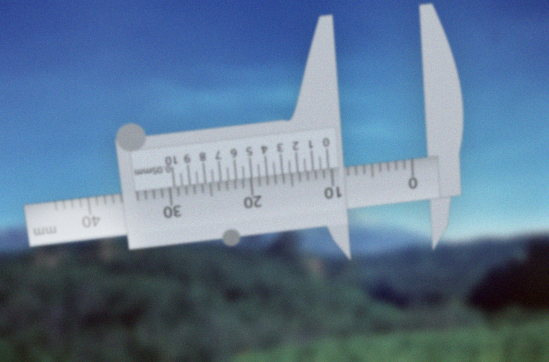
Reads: {"value": 10.4, "unit": "mm"}
